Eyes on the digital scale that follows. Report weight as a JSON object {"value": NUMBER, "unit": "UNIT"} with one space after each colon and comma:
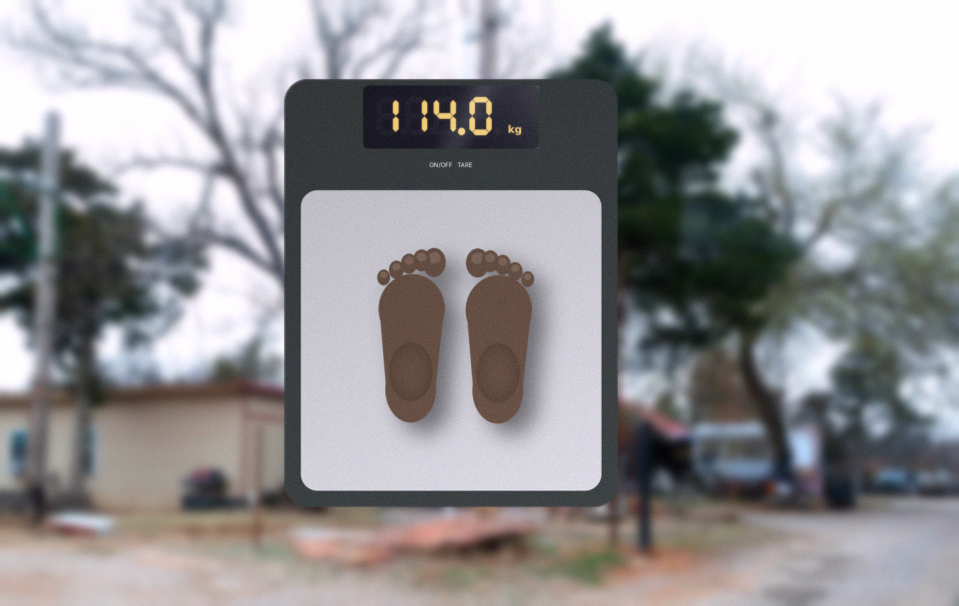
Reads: {"value": 114.0, "unit": "kg"}
